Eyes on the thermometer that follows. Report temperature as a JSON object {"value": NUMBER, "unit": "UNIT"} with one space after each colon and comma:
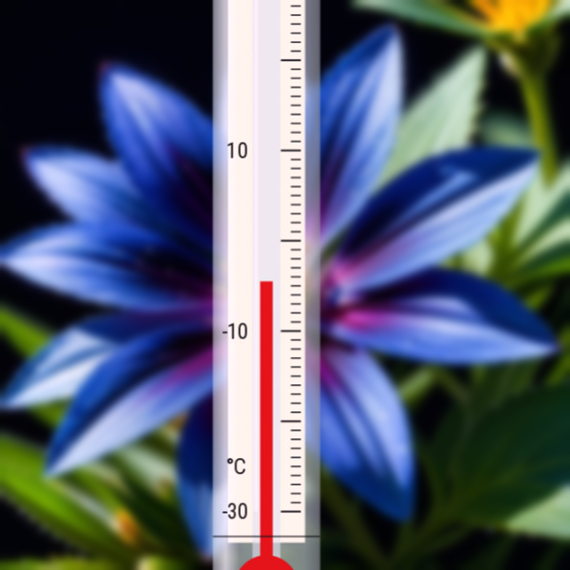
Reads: {"value": -4.5, "unit": "°C"}
